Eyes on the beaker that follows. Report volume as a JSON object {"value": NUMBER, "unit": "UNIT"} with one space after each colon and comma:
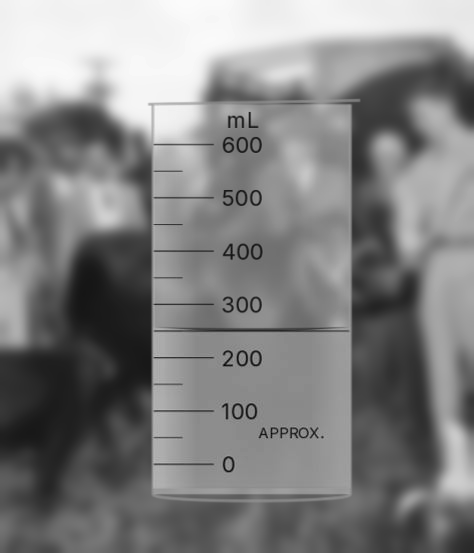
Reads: {"value": 250, "unit": "mL"}
